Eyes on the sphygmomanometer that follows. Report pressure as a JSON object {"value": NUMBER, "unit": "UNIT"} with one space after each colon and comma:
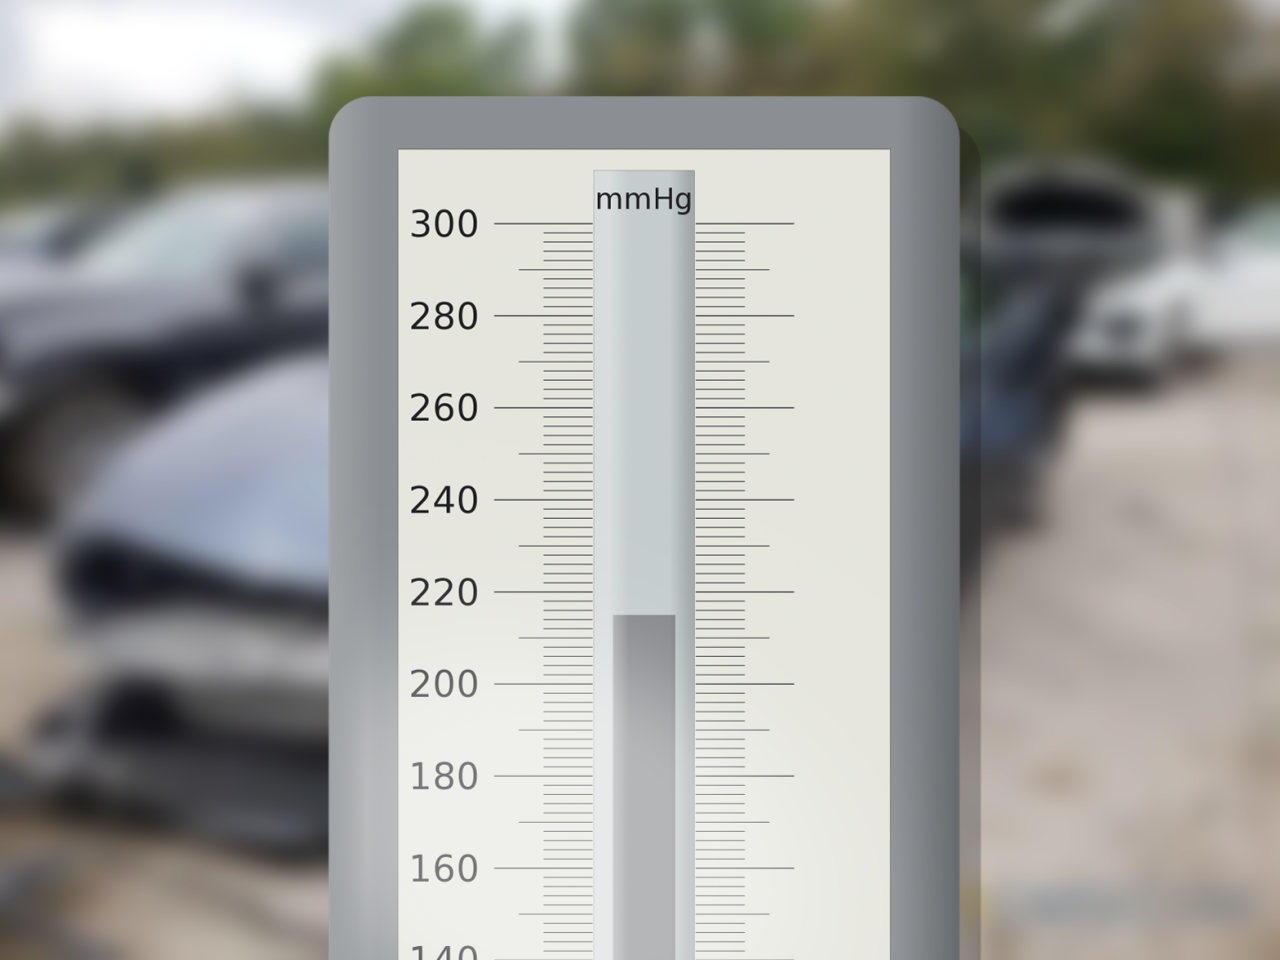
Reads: {"value": 215, "unit": "mmHg"}
